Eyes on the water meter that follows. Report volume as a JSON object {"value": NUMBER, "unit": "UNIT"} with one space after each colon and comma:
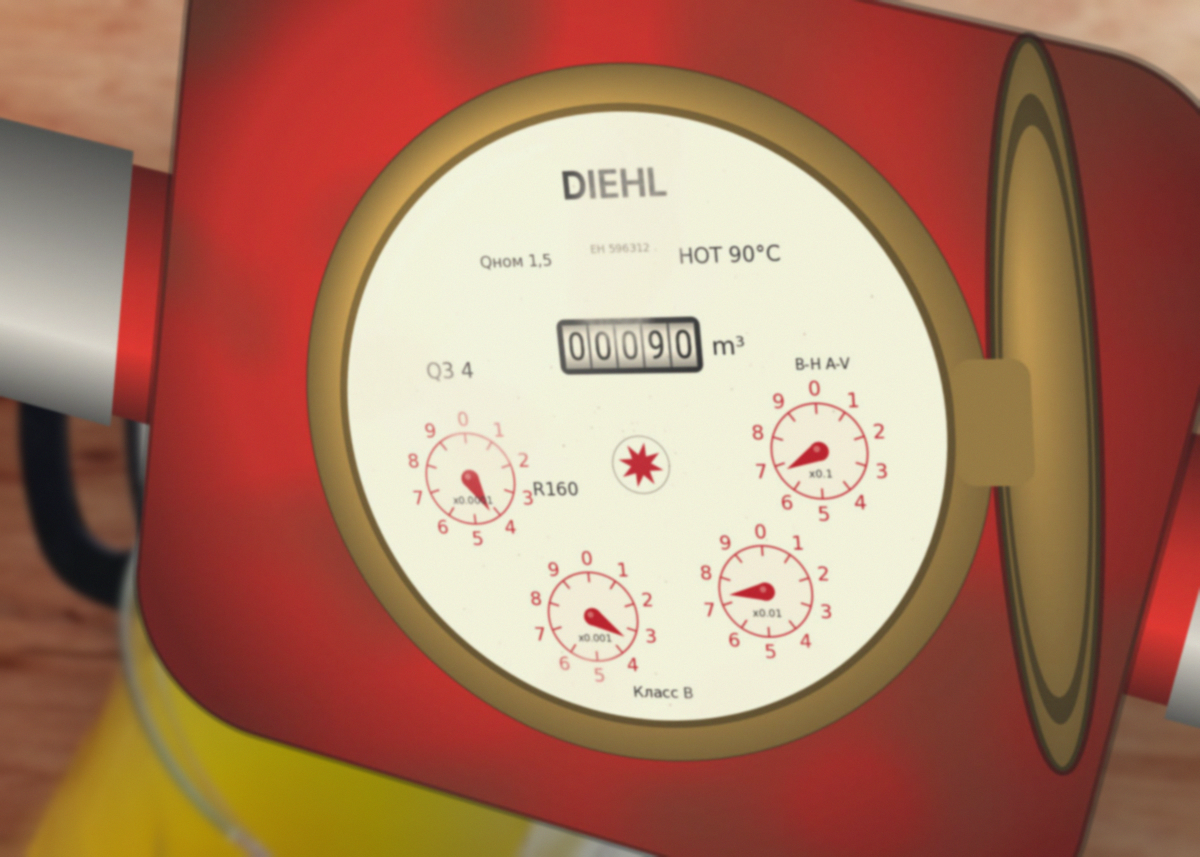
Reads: {"value": 90.6734, "unit": "m³"}
